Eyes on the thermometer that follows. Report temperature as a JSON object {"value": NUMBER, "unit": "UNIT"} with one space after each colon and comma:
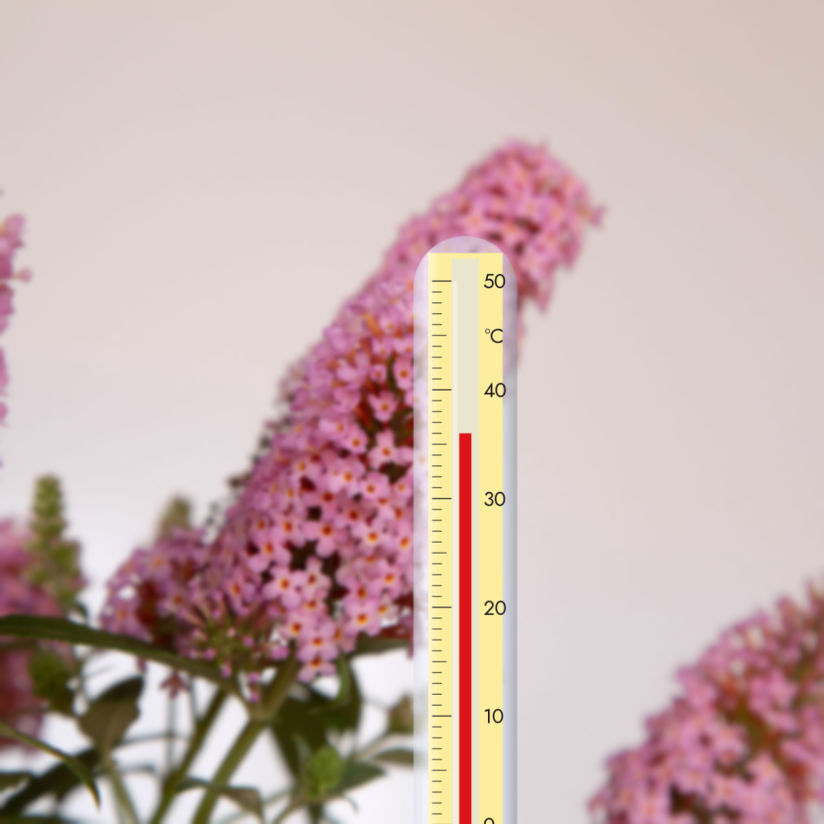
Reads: {"value": 36, "unit": "°C"}
